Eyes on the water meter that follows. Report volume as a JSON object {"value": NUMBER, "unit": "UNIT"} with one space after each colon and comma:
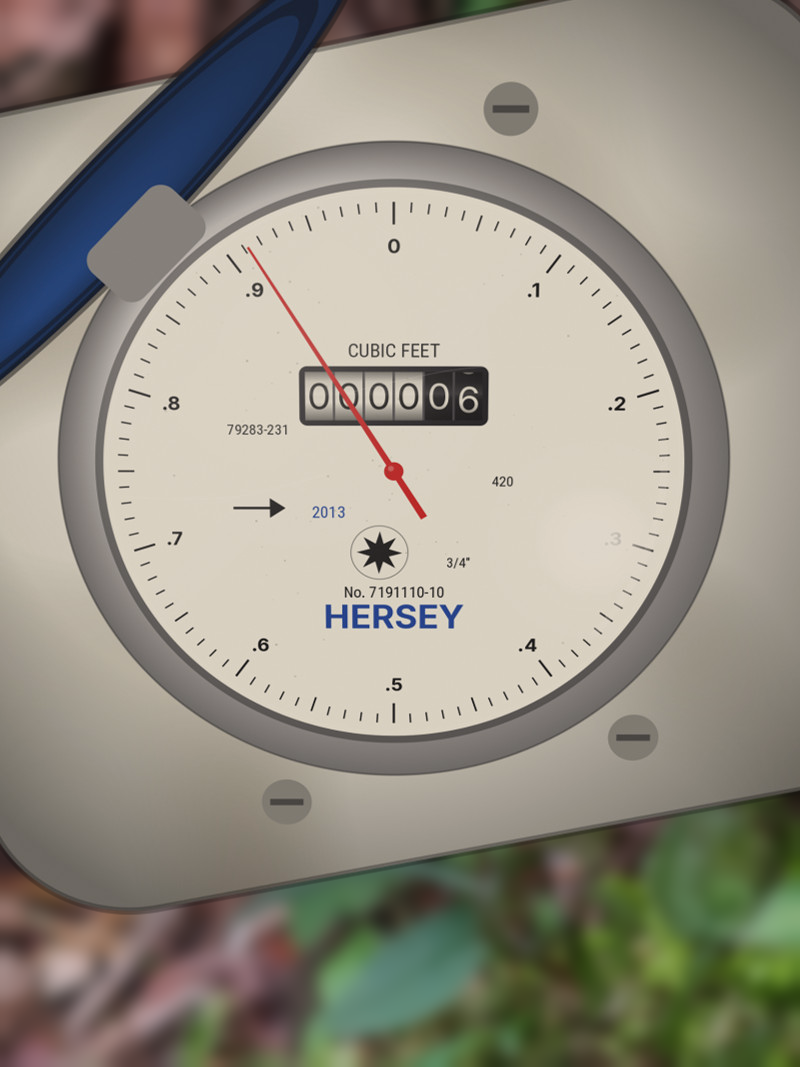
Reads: {"value": 5.91, "unit": "ft³"}
